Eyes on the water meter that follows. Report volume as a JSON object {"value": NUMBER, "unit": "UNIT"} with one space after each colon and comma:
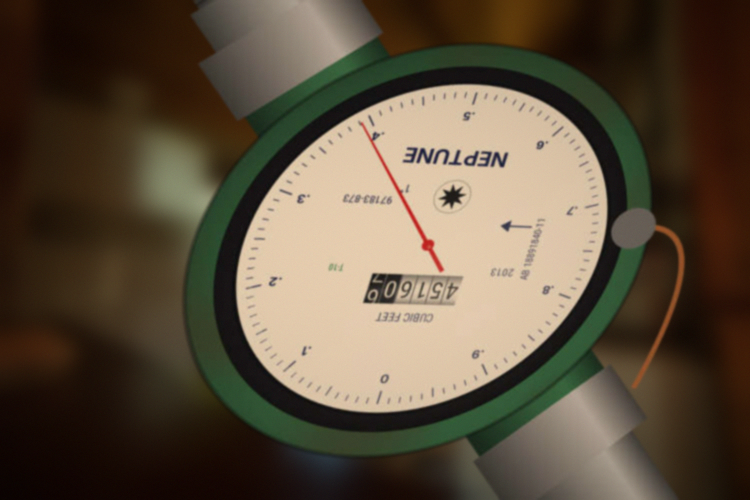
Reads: {"value": 451606.39, "unit": "ft³"}
